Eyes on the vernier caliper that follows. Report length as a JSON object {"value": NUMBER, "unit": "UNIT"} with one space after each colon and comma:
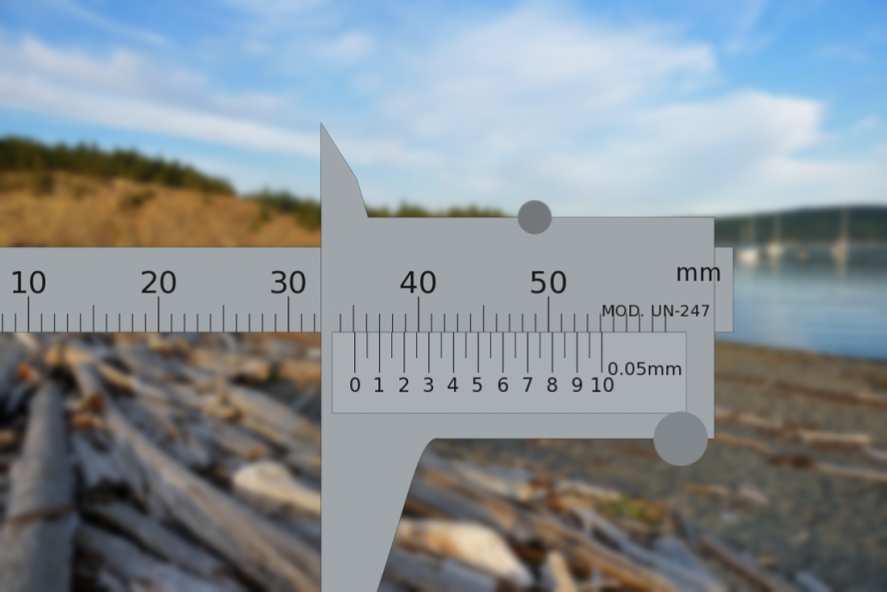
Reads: {"value": 35.1, "unit": "mm"}
